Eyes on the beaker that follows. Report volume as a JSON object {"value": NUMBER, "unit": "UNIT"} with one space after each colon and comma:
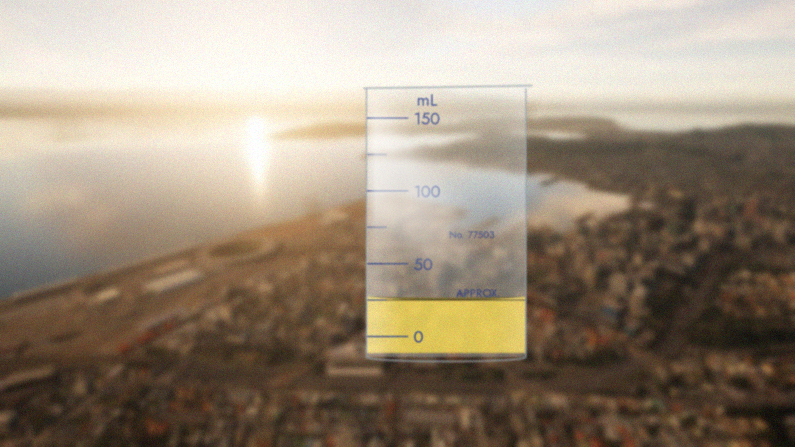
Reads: {"value": 25, "unit": "mL"}
